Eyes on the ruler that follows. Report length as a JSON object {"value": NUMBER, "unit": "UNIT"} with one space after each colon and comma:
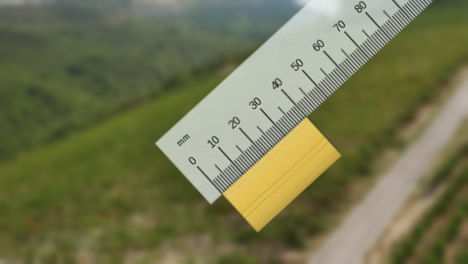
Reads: {"value": 40, "unit": "mm"}
